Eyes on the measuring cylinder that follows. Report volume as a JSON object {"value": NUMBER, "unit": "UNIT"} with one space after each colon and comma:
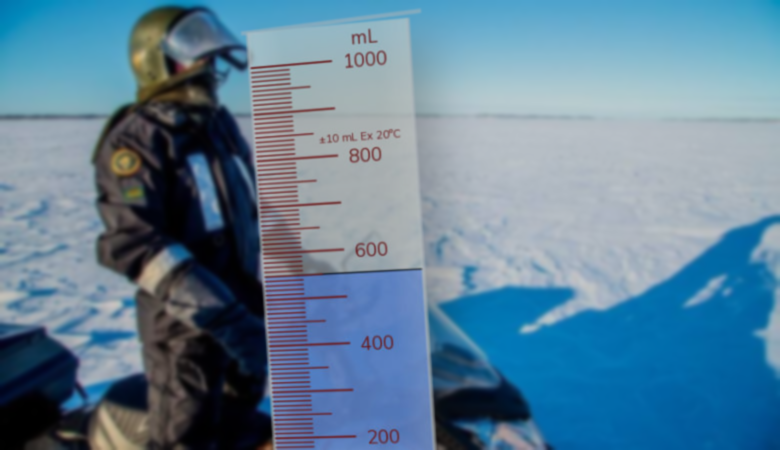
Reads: {"value": 550, "unit": "mL"}
